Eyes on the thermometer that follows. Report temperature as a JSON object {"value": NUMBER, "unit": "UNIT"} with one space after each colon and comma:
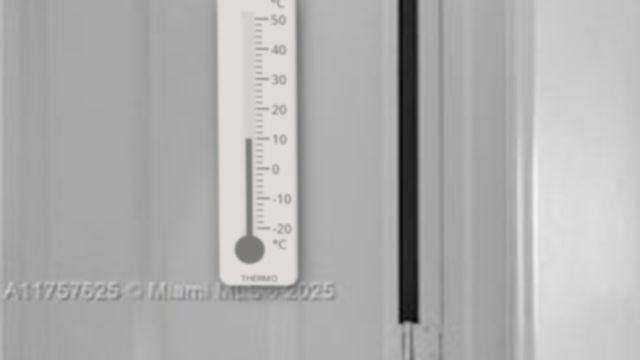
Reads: {"value": 10, "unit": "°C"}
